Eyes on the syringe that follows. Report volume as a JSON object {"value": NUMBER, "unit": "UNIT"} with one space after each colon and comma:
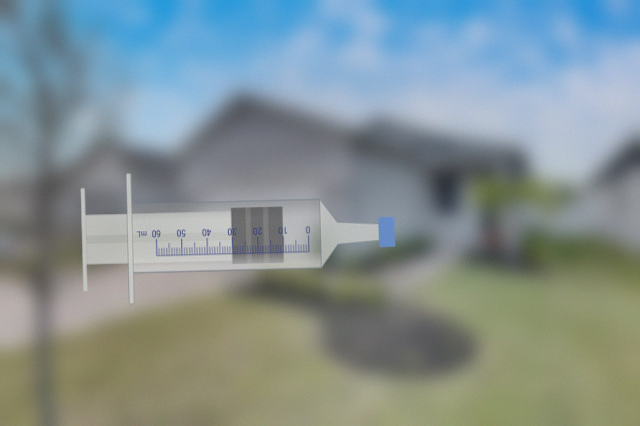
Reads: {"value": 10, "unit": "mL"}
